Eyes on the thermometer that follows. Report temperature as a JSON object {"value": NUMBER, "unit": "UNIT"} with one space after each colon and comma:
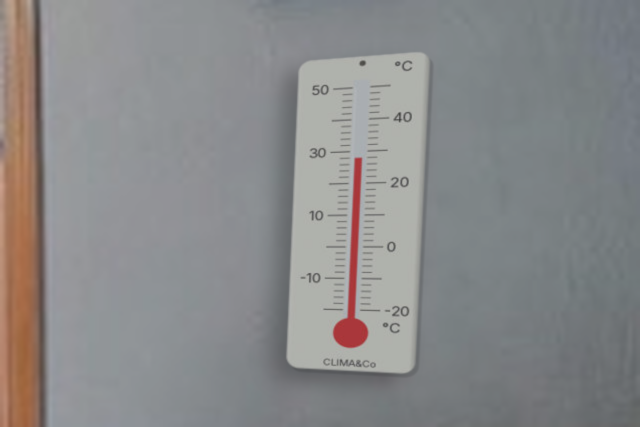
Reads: {"value": 28, "unit": "°C"}
